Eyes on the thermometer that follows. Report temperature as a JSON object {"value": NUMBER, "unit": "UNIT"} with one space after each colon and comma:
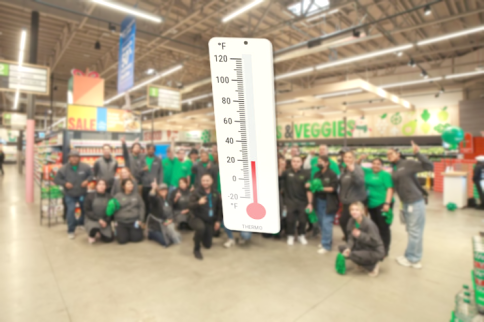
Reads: {"value": 20, "unit": "°F"}
